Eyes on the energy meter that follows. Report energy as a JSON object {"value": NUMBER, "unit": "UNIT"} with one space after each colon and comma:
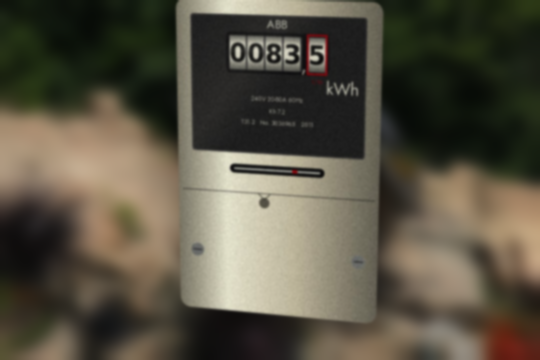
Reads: {"value": 83.5, "unit": "kWh"}
